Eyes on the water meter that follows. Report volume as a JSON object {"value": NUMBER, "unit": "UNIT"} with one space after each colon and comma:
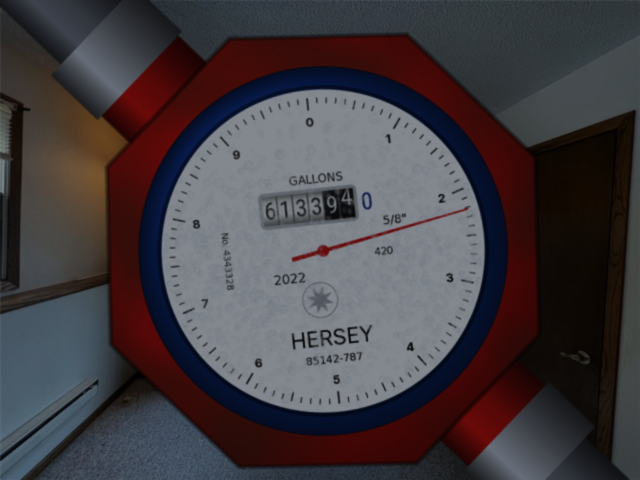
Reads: {"value": 6133942.2, "unit": "gal"}
